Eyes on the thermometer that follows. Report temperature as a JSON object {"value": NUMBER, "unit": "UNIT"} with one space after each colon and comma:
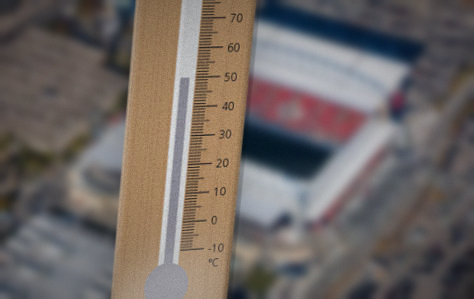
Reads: {"value": 50, "unit": "°C"}
